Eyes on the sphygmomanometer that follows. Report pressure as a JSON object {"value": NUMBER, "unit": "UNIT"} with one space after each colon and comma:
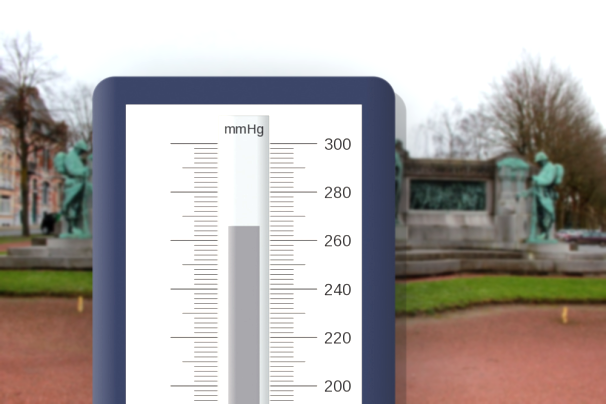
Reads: {"value": 266, "unit": "mmHg"}
